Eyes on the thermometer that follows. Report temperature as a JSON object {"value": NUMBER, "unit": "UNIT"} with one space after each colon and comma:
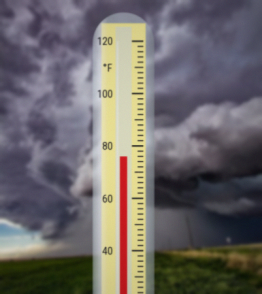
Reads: {"value": 76, "unit": "°F"}
